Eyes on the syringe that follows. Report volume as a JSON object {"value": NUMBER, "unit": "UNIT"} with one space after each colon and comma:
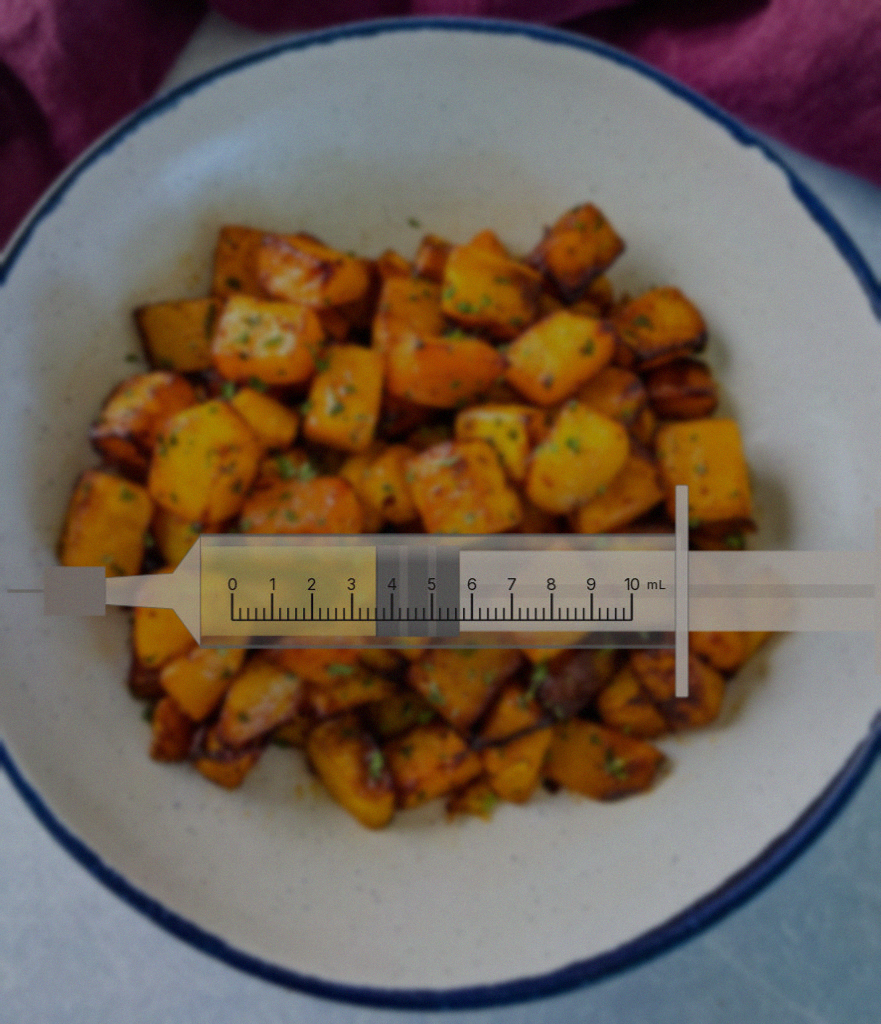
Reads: {"value": 3.6, "unit": "mL"}
